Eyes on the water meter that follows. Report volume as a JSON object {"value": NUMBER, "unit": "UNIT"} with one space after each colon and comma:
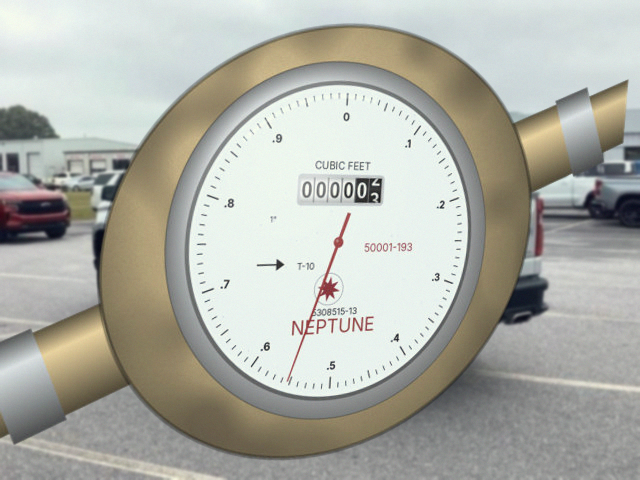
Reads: {"value": 2.55, "unit": "ft³"}
